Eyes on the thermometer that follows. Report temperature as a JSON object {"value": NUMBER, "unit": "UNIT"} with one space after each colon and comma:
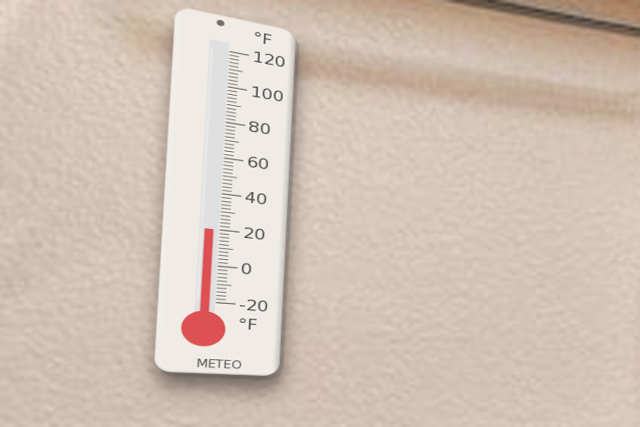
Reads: {"value": 20, "unit": "°F"}
